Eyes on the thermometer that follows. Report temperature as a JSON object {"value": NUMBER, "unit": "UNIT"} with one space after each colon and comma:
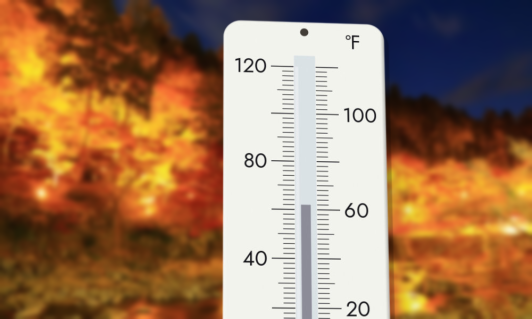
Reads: {"value": 62, "unit": "°F"}
